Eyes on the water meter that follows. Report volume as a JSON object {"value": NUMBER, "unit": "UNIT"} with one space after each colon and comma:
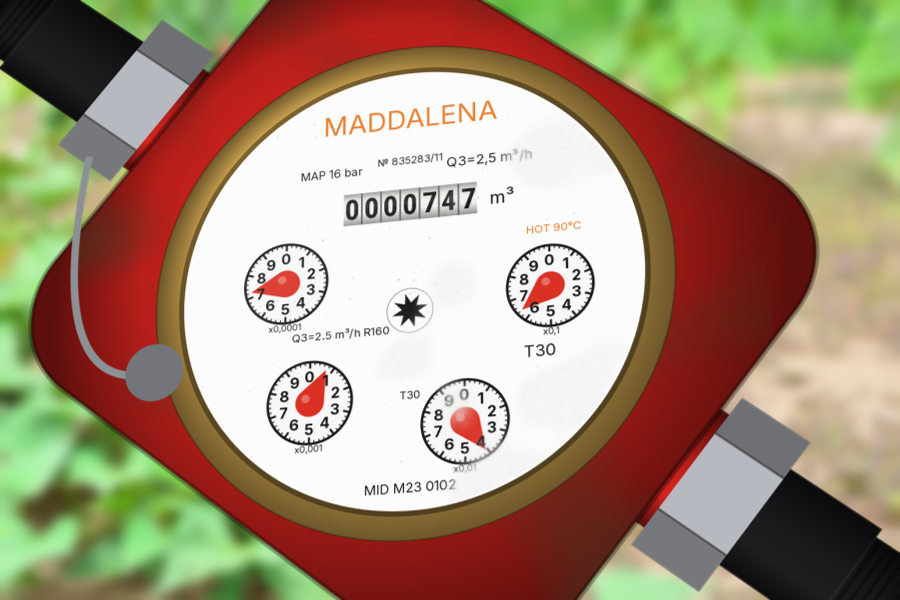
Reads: {"value": 747.6407, "unit": "m³"}
